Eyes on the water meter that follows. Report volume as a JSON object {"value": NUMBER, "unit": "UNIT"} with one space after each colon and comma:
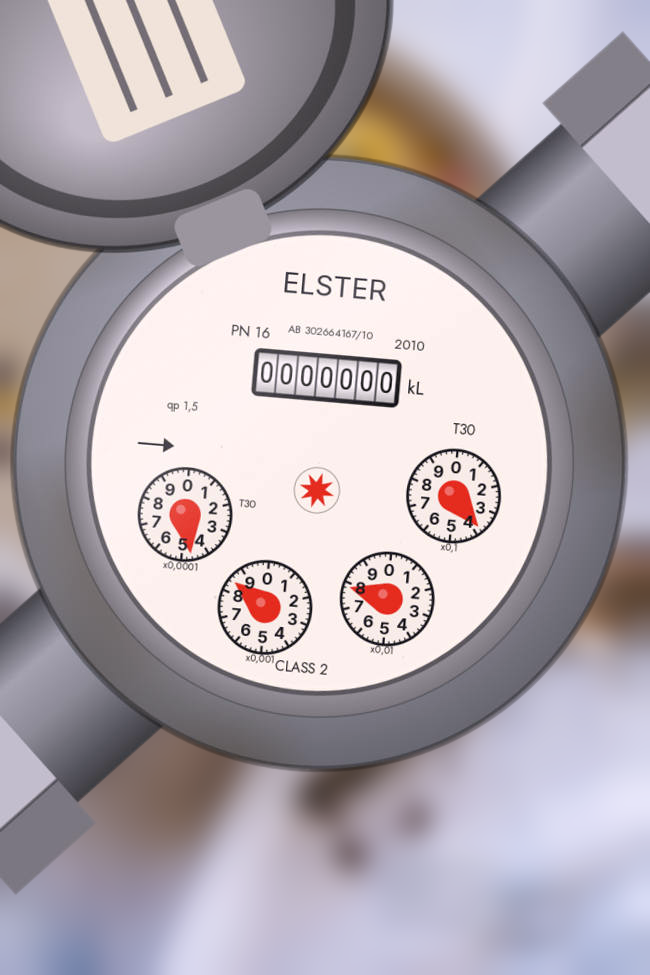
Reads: {"value": 0.3784, "unit": "kL"}
